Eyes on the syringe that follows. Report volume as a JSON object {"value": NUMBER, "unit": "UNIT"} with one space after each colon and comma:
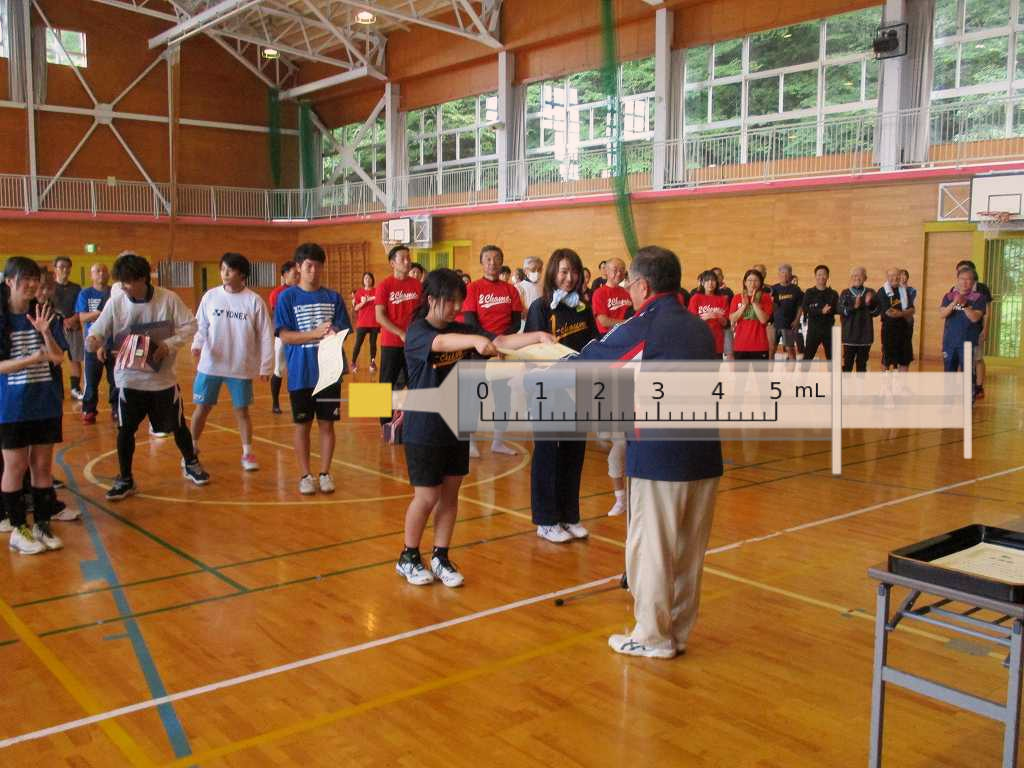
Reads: {"value": 1.6, "unit": "mL"}
